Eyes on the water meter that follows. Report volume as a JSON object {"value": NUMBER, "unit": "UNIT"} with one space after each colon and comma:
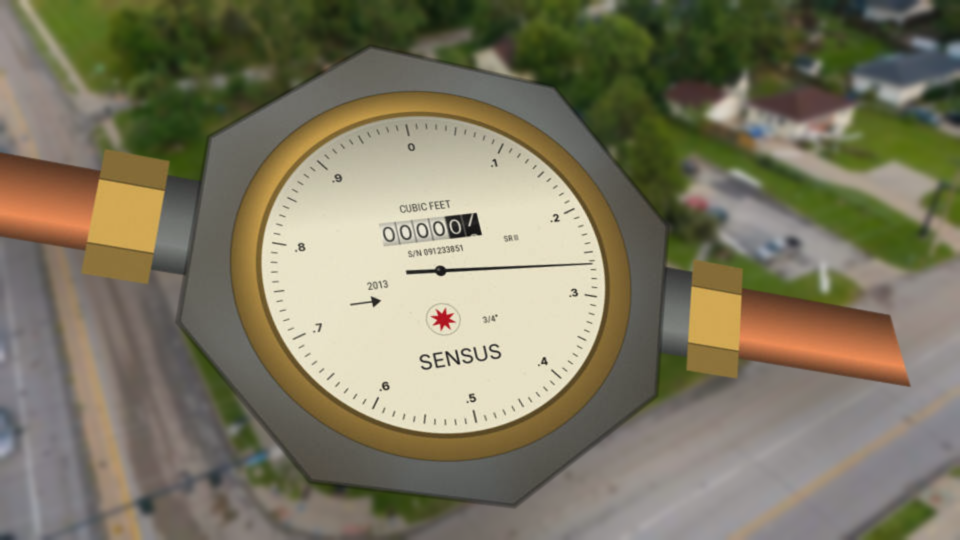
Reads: {"value": 7.26, "unit": "ft³"}
